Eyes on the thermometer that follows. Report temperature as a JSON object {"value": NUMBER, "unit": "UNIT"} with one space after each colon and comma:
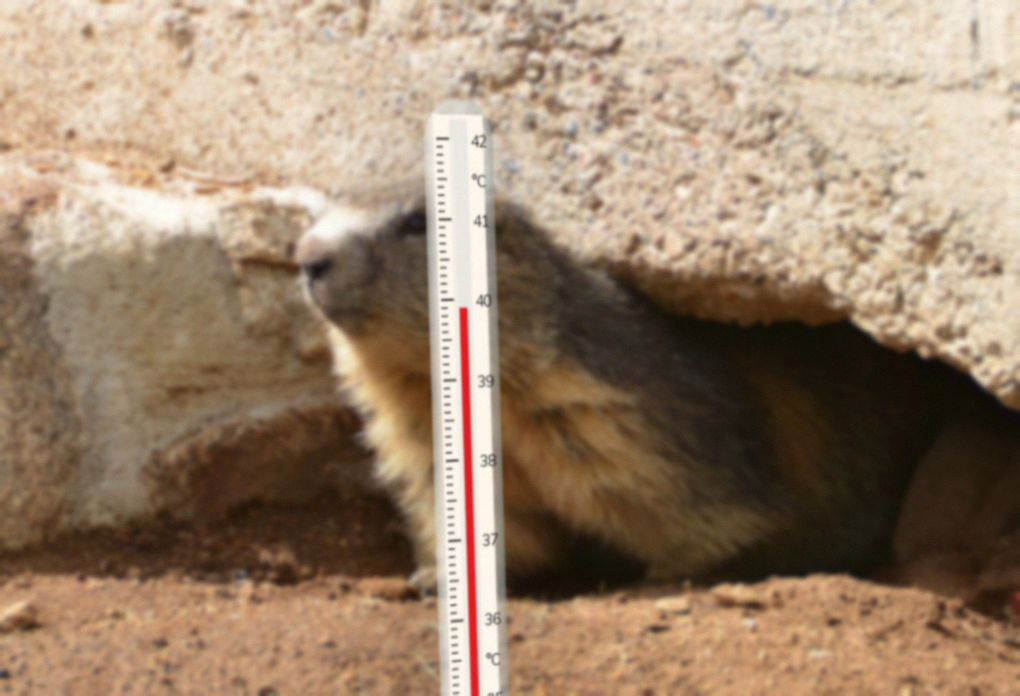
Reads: {"value": 39.9, "unit": "°C"}
